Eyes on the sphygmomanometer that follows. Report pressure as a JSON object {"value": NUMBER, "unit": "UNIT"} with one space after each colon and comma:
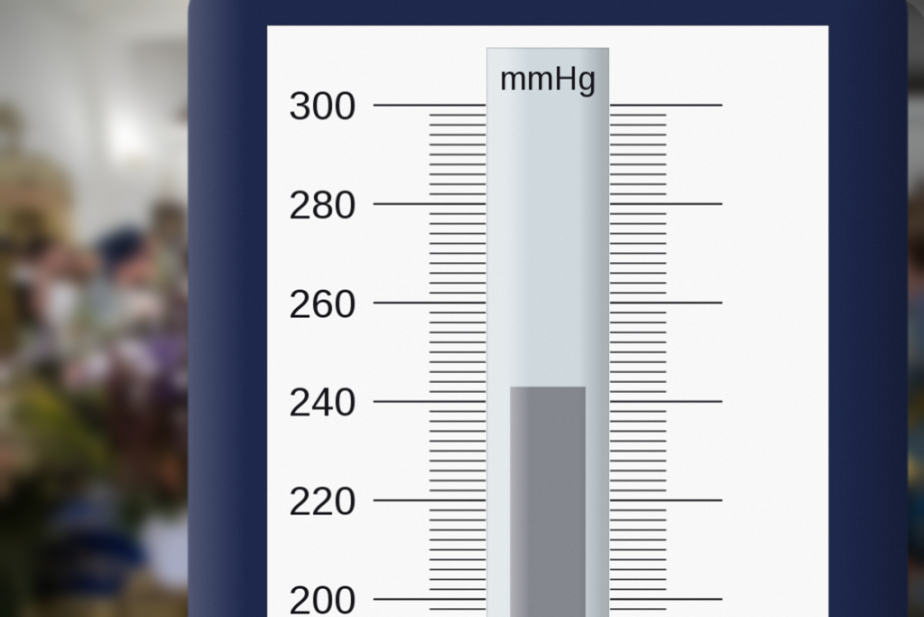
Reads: {"value": 243, "unit": "mmHg"}
